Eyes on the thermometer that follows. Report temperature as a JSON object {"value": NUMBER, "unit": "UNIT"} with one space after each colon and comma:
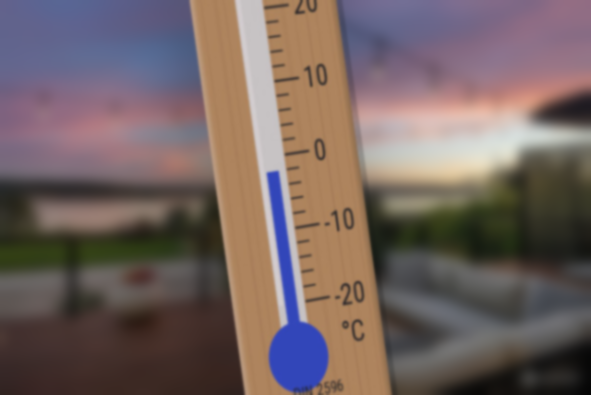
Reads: {"value": -2, "unit": "°C"}
